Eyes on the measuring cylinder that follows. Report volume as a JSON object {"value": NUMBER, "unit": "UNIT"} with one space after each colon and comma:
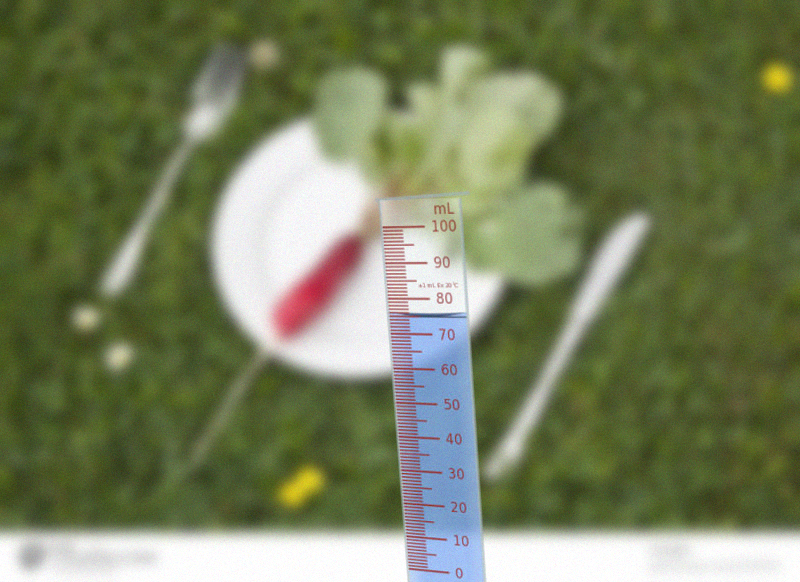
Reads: {"value": 75, "unit": "mL"}
